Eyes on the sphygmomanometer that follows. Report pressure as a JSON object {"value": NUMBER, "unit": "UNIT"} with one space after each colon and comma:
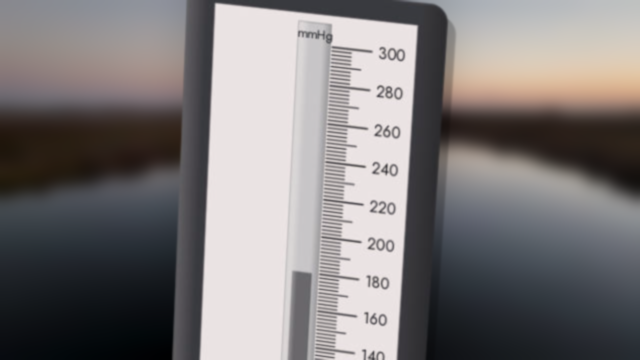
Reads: {"value": 180, "unit": "mmHg"}
